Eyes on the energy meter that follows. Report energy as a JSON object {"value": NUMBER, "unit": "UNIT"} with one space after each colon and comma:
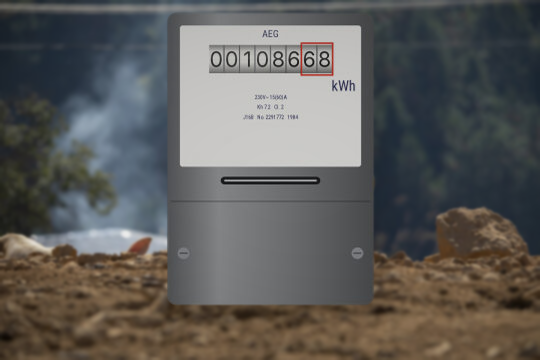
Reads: {"value": 1086.68, "unit": "kWh"}
